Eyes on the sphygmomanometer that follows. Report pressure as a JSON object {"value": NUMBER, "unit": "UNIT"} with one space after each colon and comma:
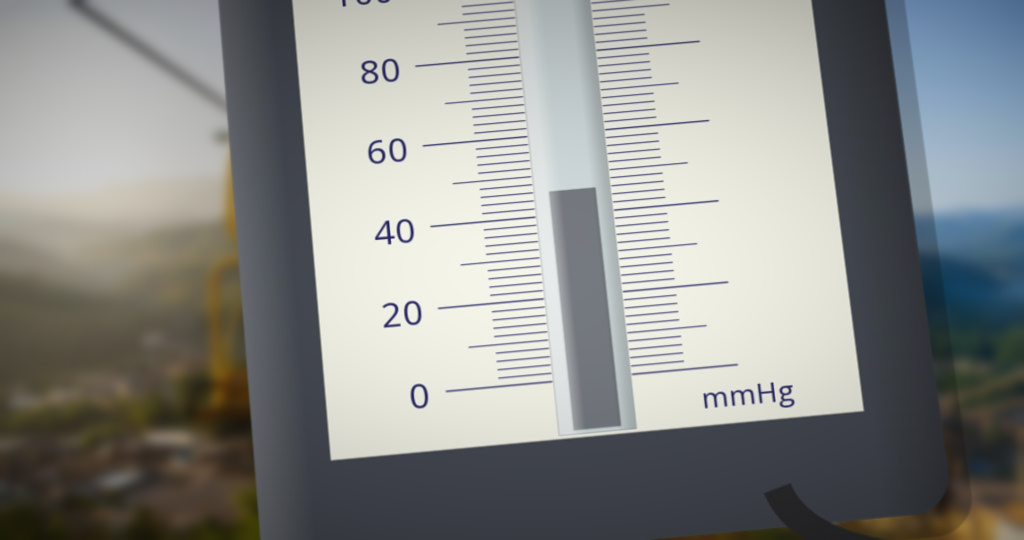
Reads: {"value": 46, "unit": "mmHg"}
